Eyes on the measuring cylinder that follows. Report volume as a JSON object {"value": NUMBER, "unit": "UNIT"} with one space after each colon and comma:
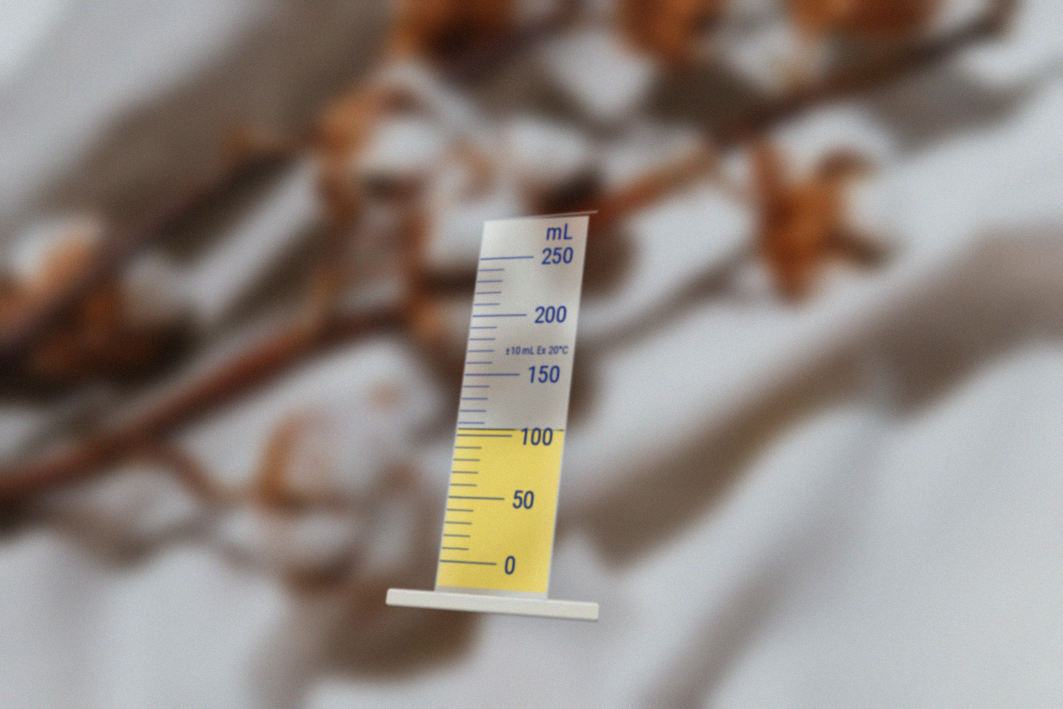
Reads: {"value": 105, "unit": "mL"}
